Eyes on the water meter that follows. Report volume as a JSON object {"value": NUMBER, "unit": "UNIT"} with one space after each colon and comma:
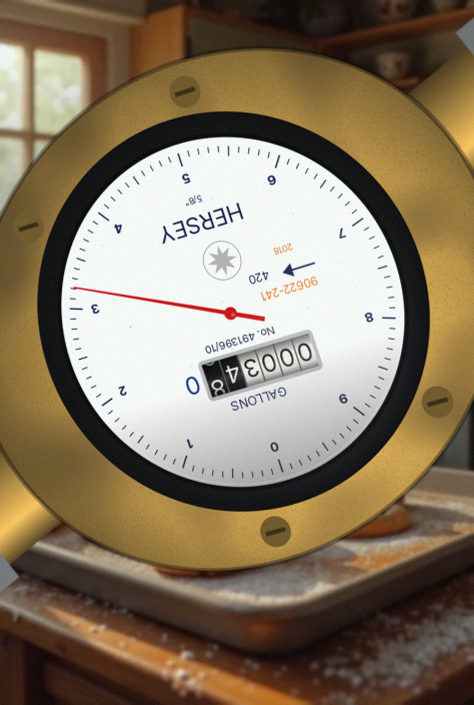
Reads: {"value": 3483.2, "unit": "gal"}
